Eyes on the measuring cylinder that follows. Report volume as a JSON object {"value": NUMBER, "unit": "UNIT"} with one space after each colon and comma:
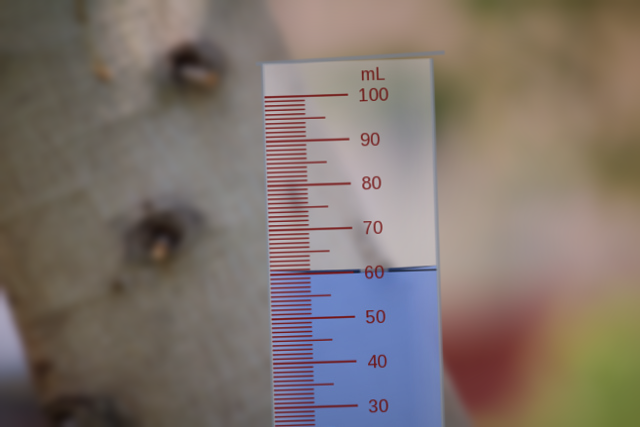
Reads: {"value": 60, "unit": "mL"}
